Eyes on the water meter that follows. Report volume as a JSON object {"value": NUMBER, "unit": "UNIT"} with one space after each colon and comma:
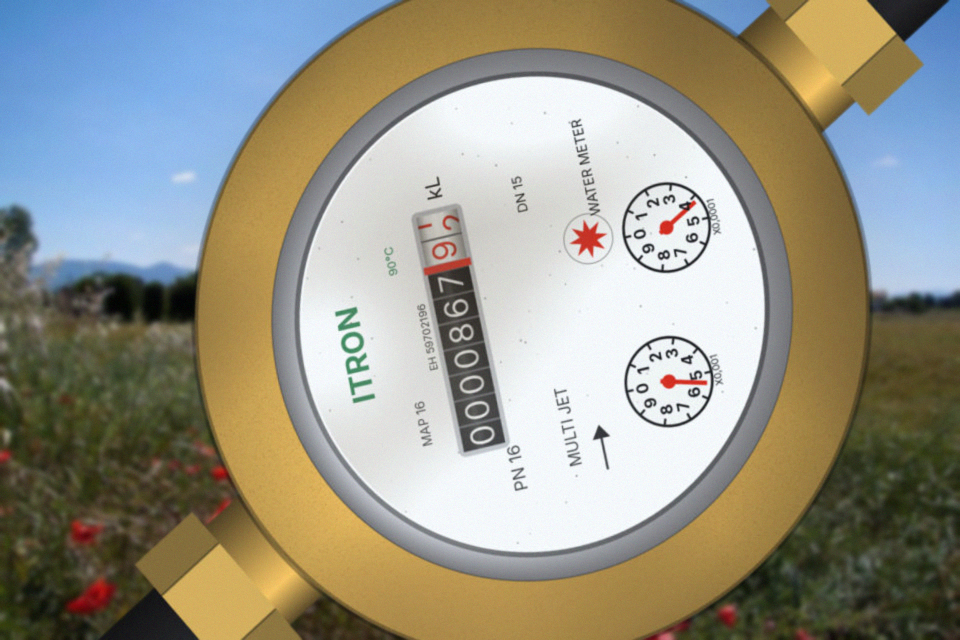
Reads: {"value": 867.9154, "unit": "kL"}
